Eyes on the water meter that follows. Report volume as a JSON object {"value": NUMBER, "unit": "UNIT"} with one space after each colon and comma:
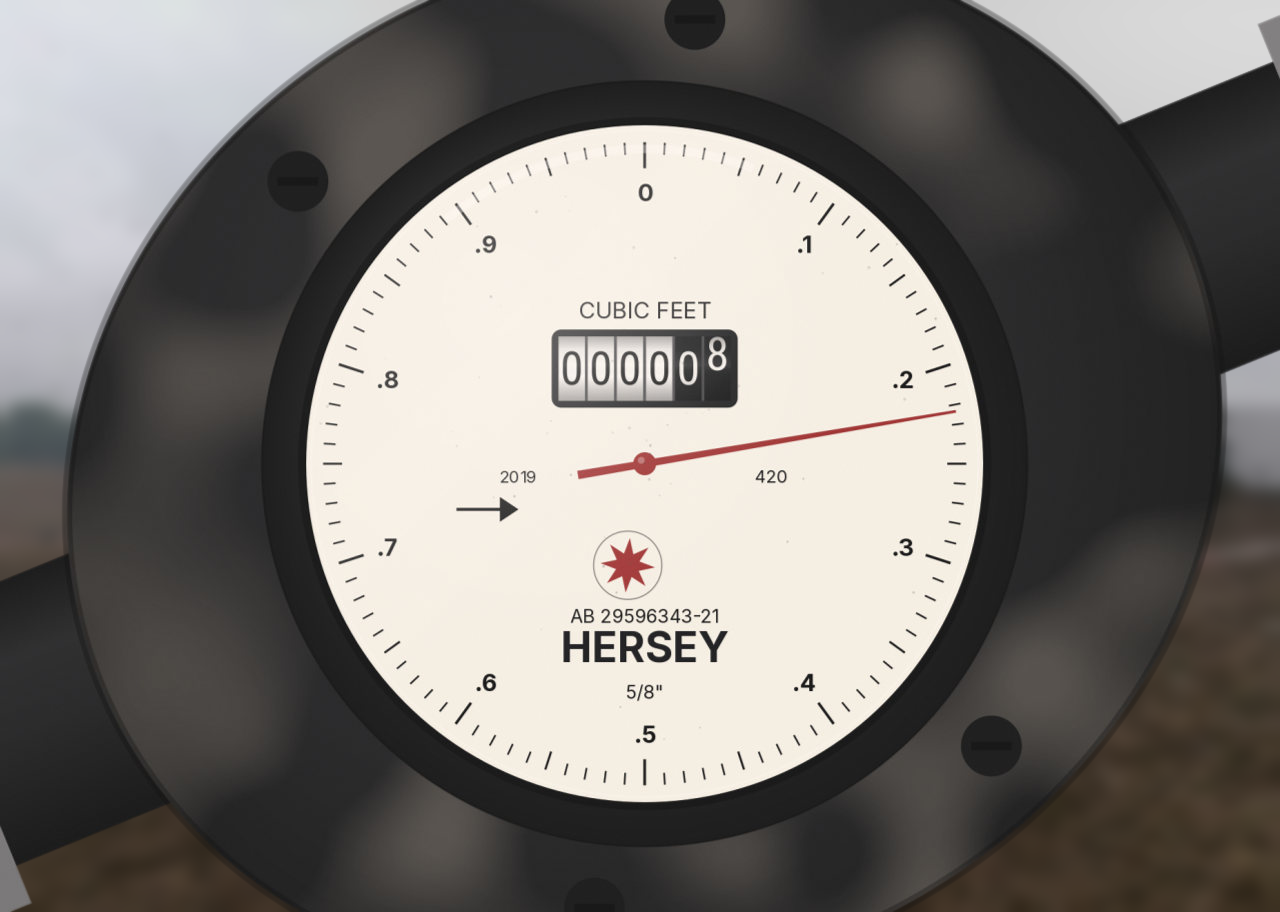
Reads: {"value": 8.22, "unit": "ft³"}
